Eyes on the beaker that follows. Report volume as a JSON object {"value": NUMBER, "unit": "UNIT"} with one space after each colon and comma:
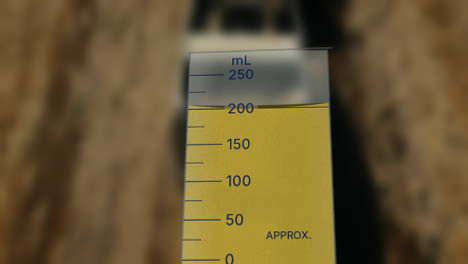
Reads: {"value": 200, "unit": "mL"}
